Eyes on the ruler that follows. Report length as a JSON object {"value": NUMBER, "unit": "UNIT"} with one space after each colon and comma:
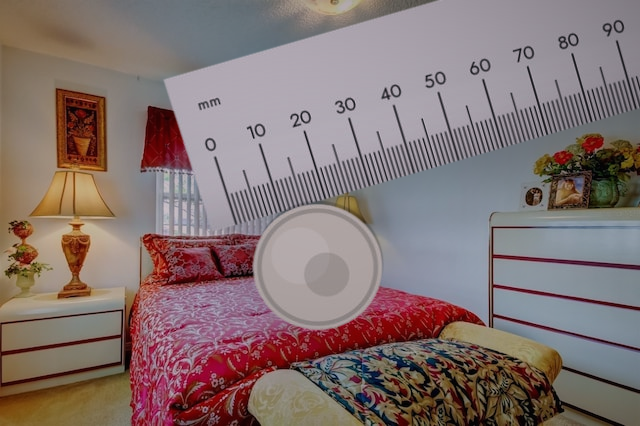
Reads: {"value": 28, "unit": "mm"}
